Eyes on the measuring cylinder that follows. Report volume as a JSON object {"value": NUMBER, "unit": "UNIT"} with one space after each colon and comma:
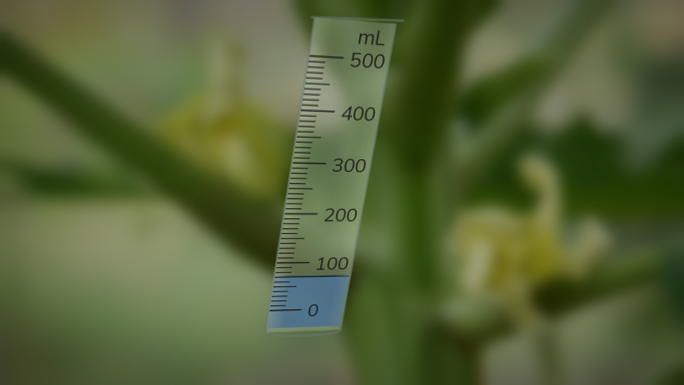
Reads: {"value": 70, "unit": "mL"}
